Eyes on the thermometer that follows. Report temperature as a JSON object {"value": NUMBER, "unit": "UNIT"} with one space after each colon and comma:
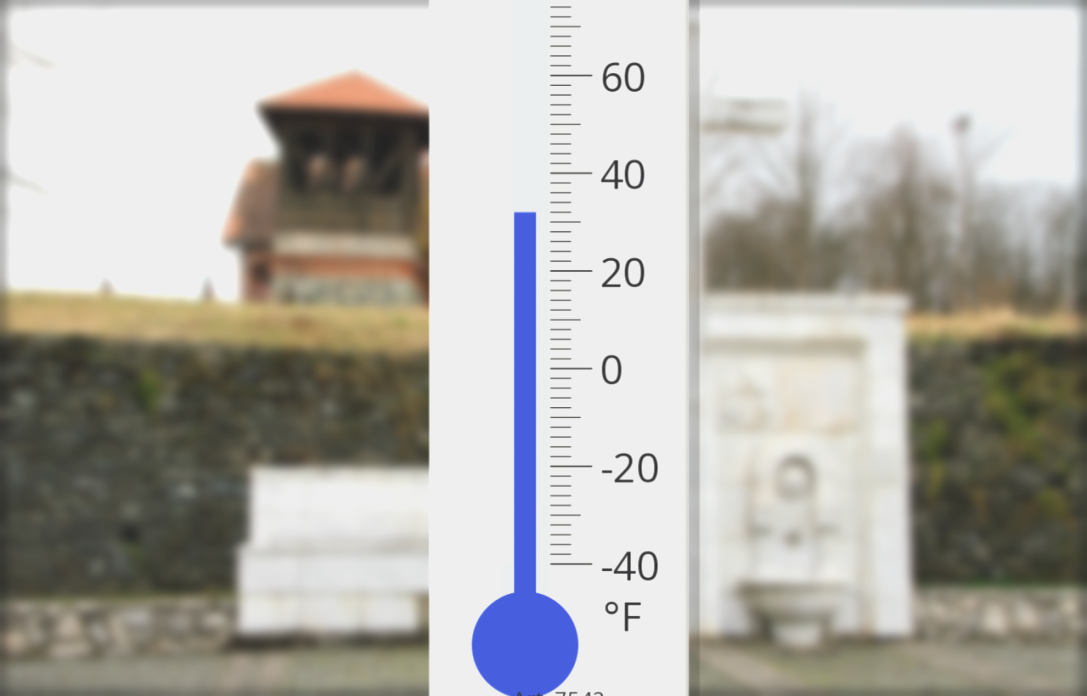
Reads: {"value": 32, "unit": "°F"}
